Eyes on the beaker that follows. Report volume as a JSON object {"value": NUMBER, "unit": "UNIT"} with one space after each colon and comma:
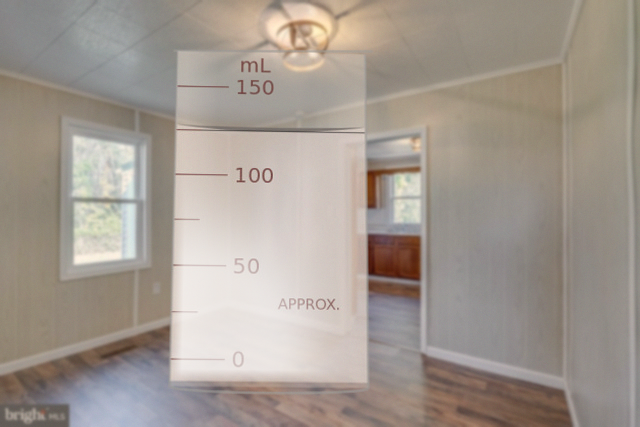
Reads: {"value": 125, "unit": "mL"}
